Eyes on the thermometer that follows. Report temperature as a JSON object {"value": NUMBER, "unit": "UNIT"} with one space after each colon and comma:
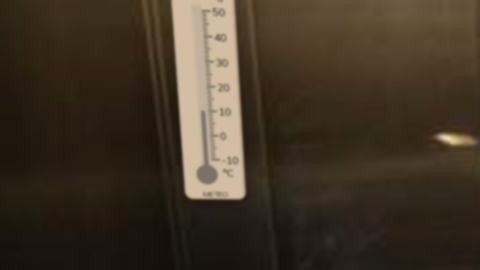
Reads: {"value": 10, "unit": "°C"}
